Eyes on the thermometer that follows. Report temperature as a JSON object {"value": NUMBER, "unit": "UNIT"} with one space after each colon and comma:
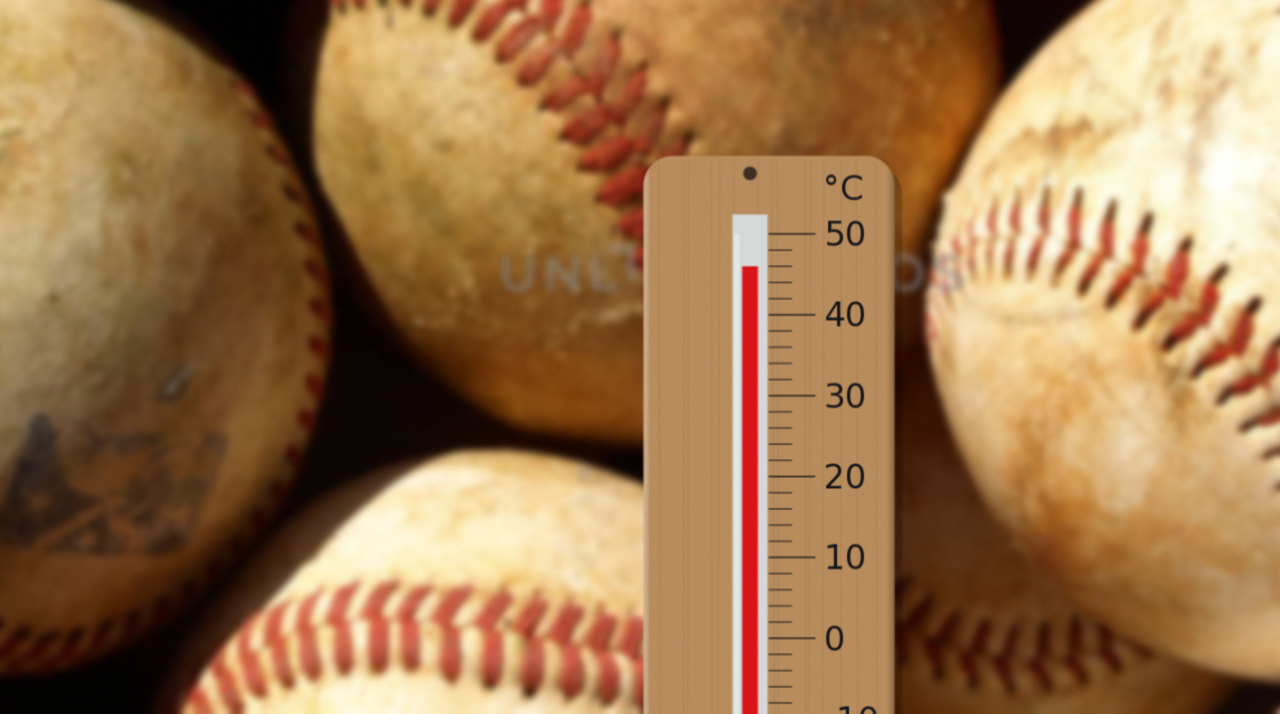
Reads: {"value": 46, "unit": "°C"}
